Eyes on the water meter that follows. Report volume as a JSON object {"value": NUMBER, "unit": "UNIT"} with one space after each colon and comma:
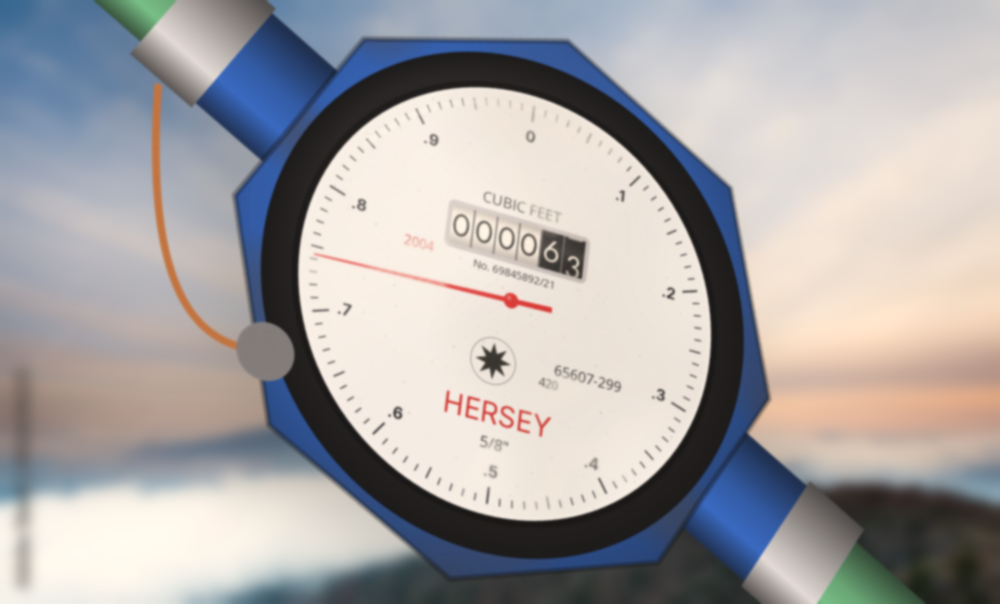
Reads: {"value": 62.74, "unit": "ft³"}
